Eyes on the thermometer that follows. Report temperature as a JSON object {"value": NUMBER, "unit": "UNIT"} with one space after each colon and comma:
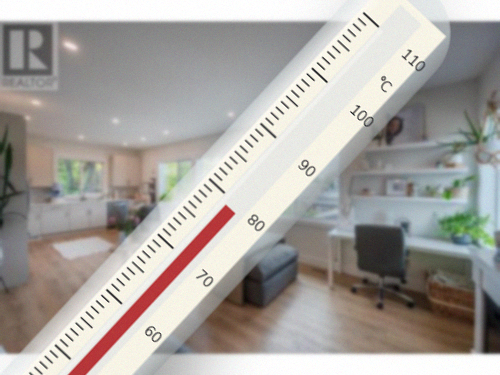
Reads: {"value": 79, "unit": "°C"}
